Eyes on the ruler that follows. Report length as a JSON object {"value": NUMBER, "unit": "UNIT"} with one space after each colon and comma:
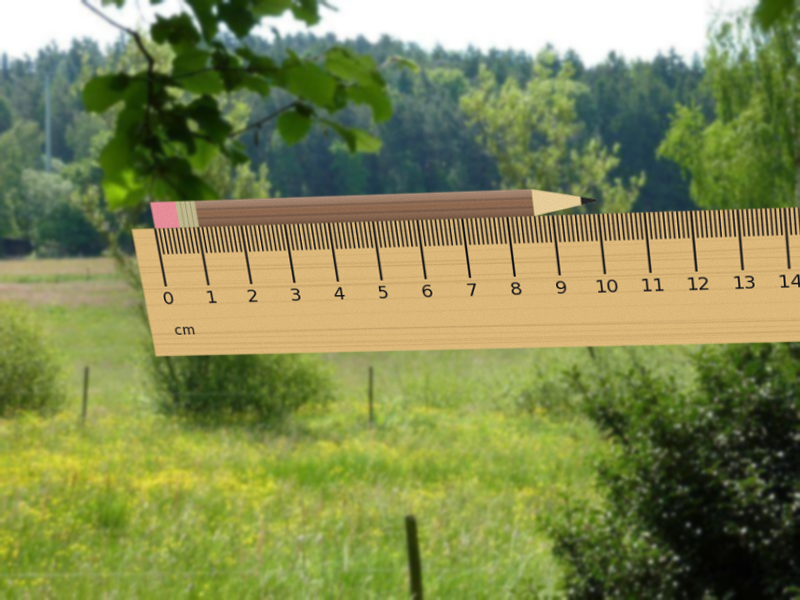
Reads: {"value": 10, "unit": "cm"}
